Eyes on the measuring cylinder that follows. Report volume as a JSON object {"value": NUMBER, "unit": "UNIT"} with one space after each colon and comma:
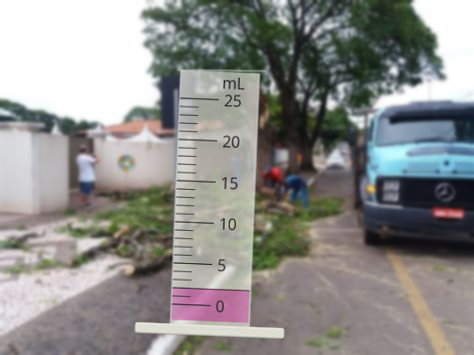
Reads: {"value": 2, "unit": "mL"}
